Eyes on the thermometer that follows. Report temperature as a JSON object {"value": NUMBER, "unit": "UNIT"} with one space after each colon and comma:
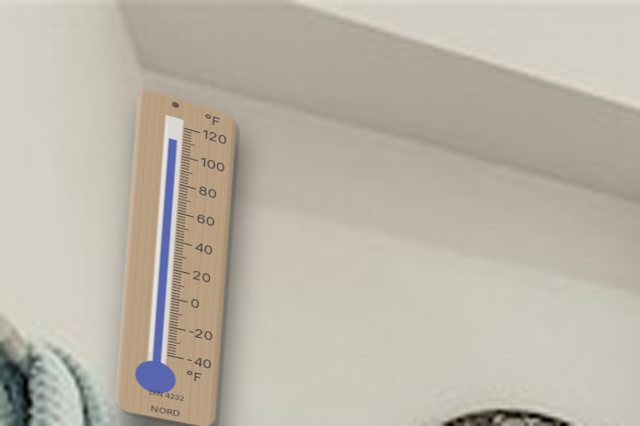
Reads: {"value": 110, "unit": "°F"}
